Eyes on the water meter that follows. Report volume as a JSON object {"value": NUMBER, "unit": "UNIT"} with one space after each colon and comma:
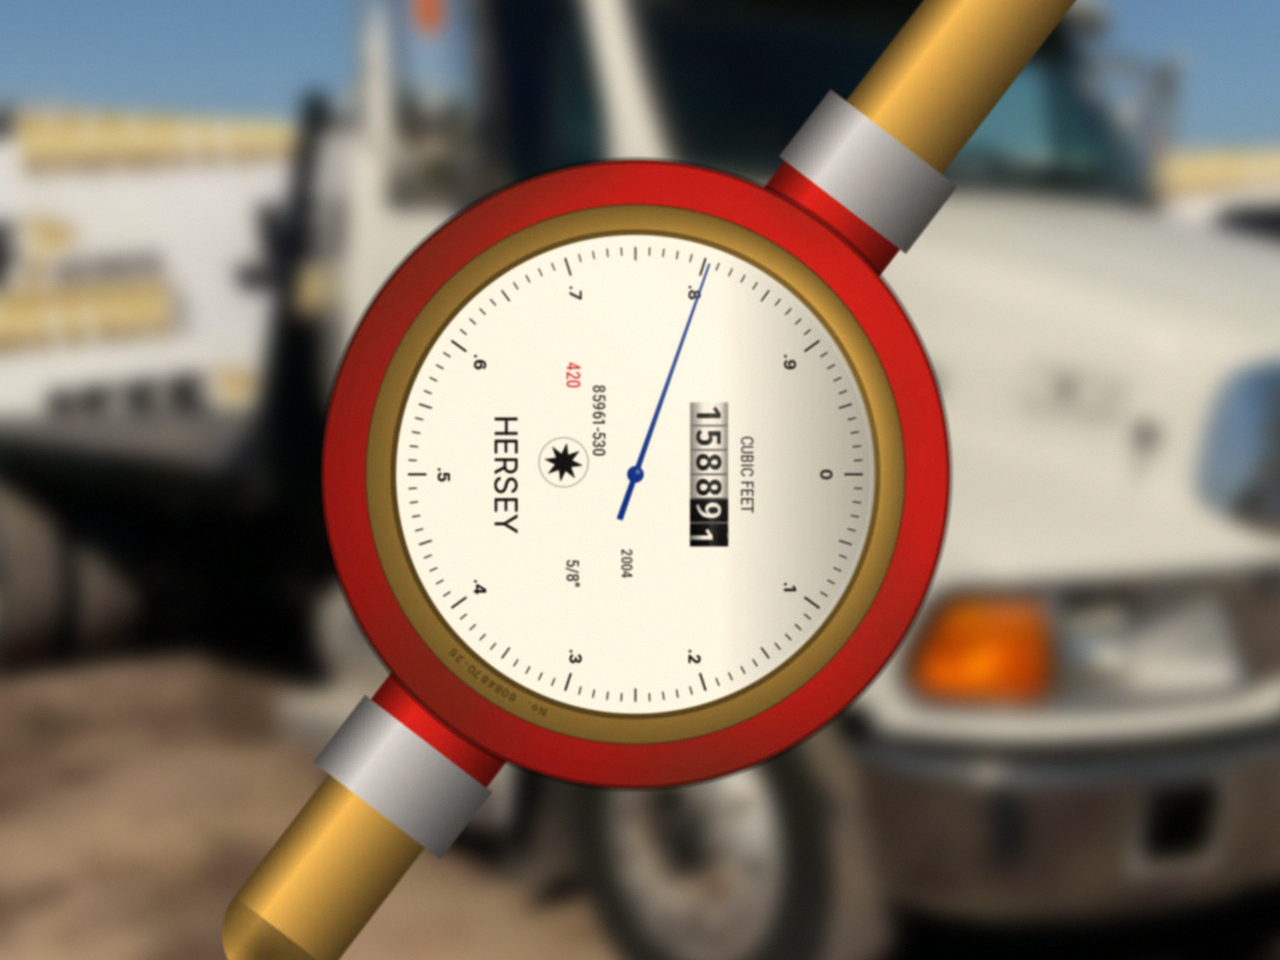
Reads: {"value": 158890.80, "unit": "ft³"}
